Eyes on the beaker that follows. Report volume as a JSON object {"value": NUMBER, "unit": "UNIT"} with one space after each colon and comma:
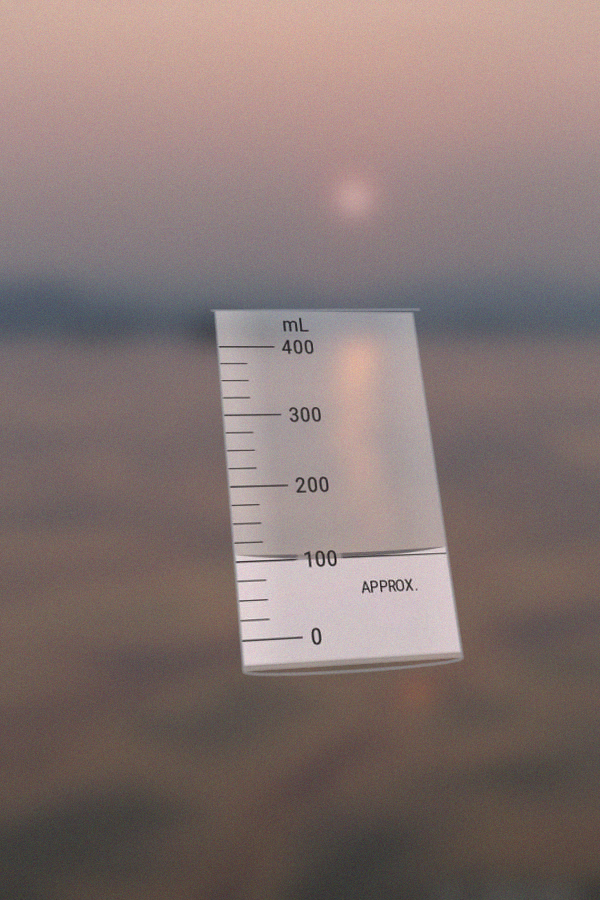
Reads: {"value": 100, "unit": "mL"}
